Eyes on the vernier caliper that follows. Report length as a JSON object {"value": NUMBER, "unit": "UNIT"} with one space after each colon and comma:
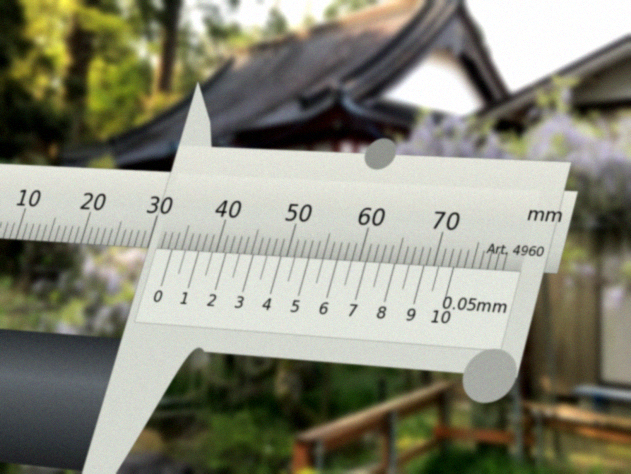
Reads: {"value": 33.6, "unit": "mm"}
